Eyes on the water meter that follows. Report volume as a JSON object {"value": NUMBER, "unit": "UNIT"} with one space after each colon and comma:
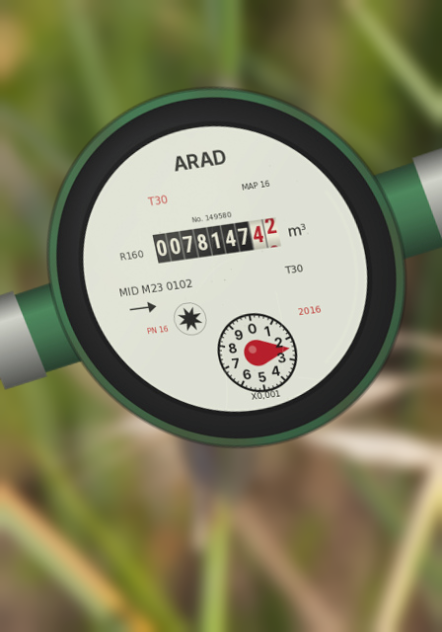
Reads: {"value": 78147.422, "unit": "m³"}
